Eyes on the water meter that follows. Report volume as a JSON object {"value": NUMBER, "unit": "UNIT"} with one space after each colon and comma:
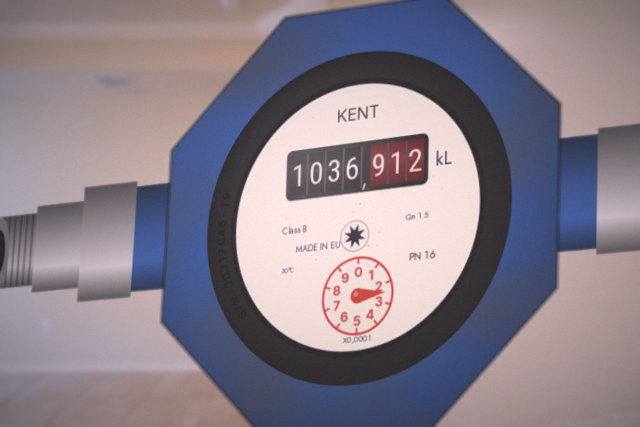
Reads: {"value": 1036.9122, "unit": "kL"}
